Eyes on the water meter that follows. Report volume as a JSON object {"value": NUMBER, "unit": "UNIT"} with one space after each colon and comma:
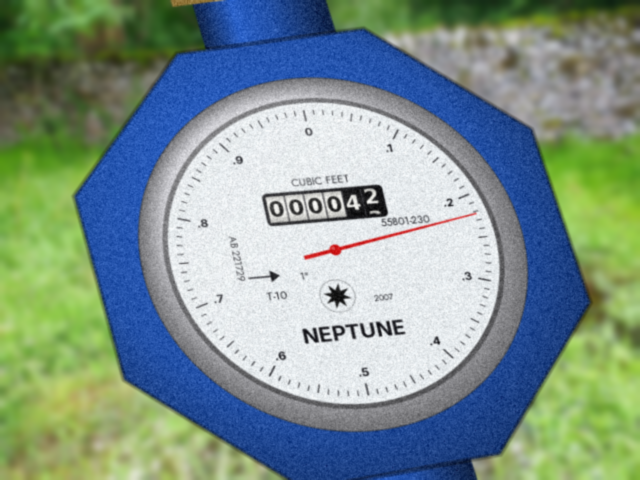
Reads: {"value": 42.22, "unit": "ft³"}
